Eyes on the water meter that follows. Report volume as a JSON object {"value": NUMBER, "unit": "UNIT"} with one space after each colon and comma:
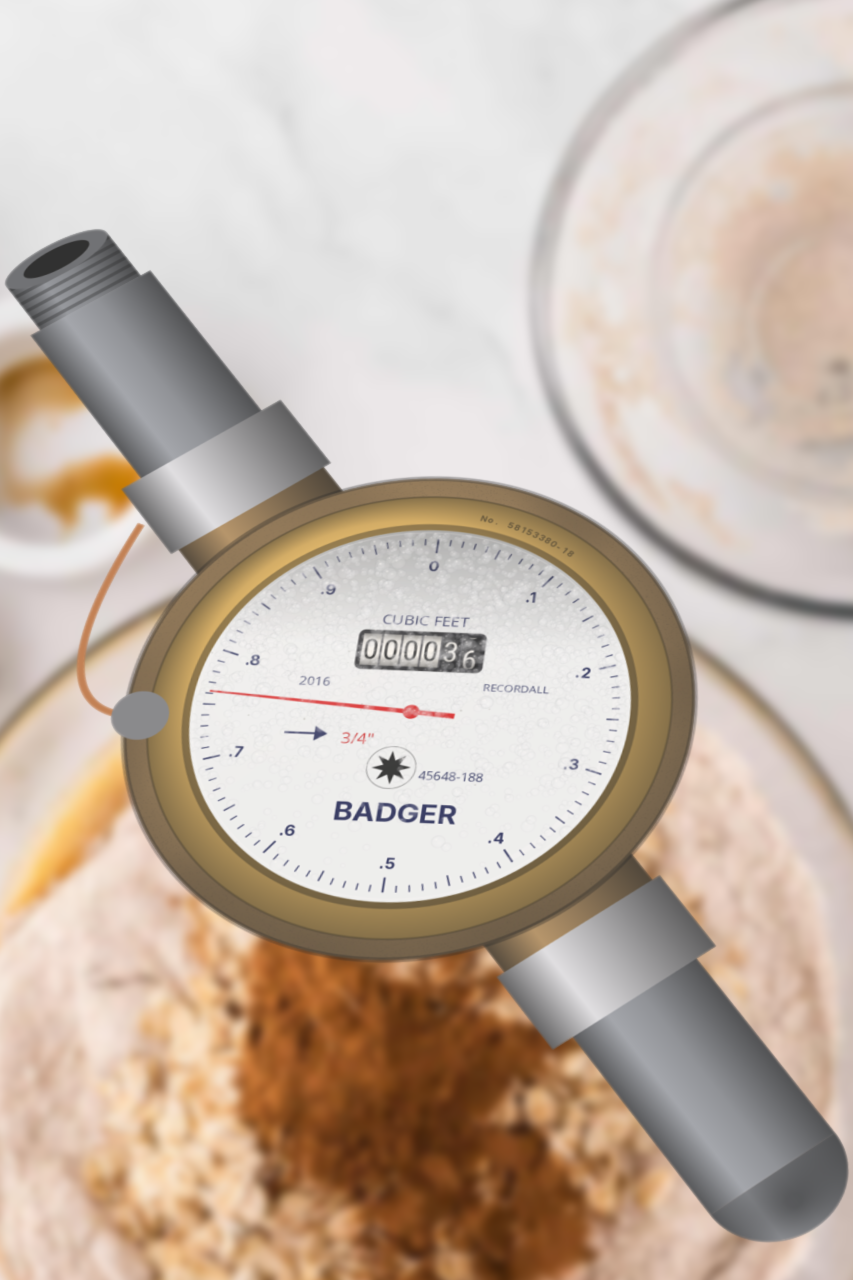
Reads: {"value": 35.76, "unit": "ft³"}
